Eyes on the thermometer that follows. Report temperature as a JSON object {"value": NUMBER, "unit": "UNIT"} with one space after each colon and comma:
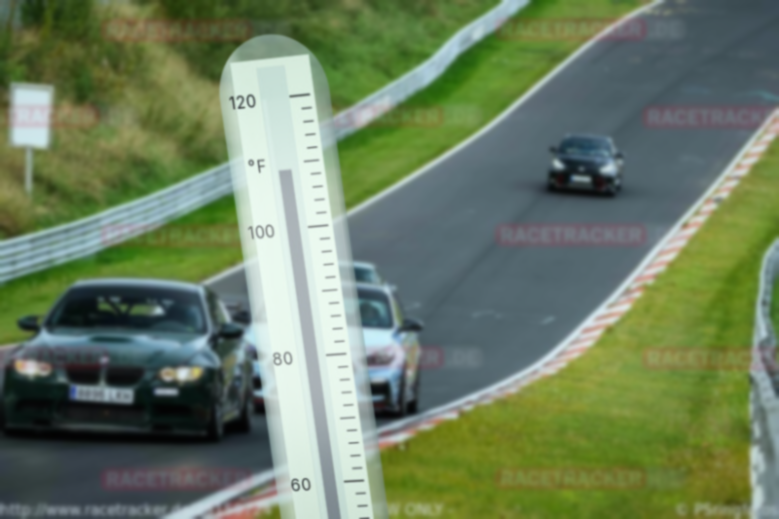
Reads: {"value": 109, "unit": "°F"}
